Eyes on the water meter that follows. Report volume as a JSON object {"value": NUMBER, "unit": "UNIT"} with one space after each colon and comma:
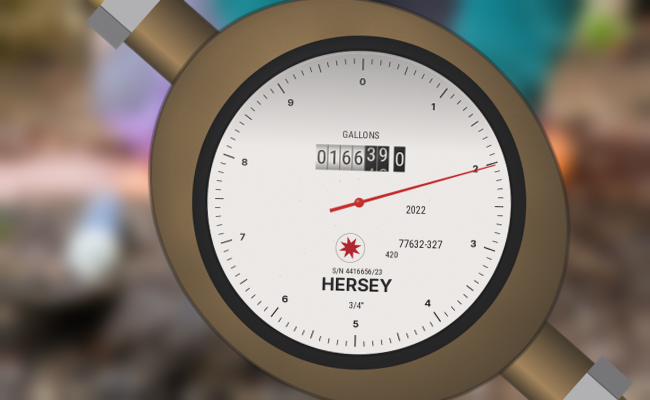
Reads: {"value": 166392.0, "unit": "gal"}
